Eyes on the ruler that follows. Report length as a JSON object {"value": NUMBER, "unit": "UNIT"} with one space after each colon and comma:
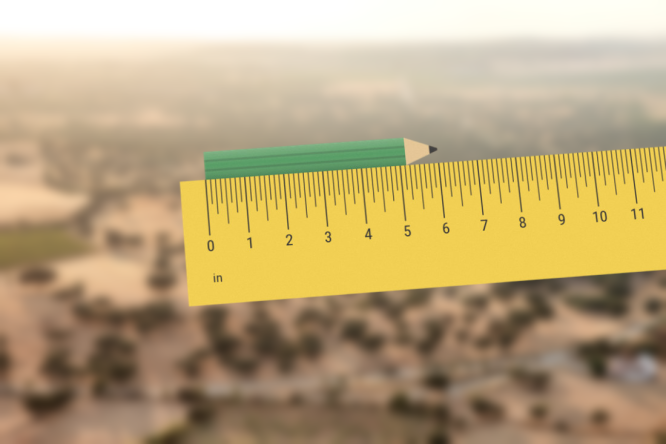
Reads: {"value": 6, "unit": "in"}
